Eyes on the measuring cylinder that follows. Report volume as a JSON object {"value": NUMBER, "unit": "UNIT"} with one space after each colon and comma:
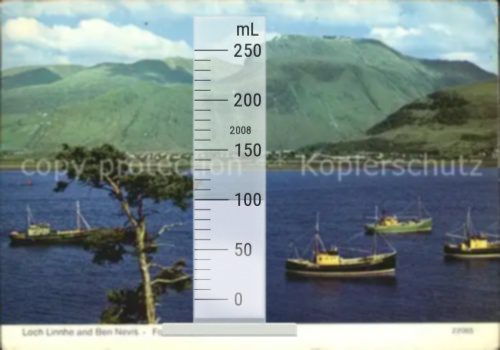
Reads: {"value": 100, "unit": "mL"}
